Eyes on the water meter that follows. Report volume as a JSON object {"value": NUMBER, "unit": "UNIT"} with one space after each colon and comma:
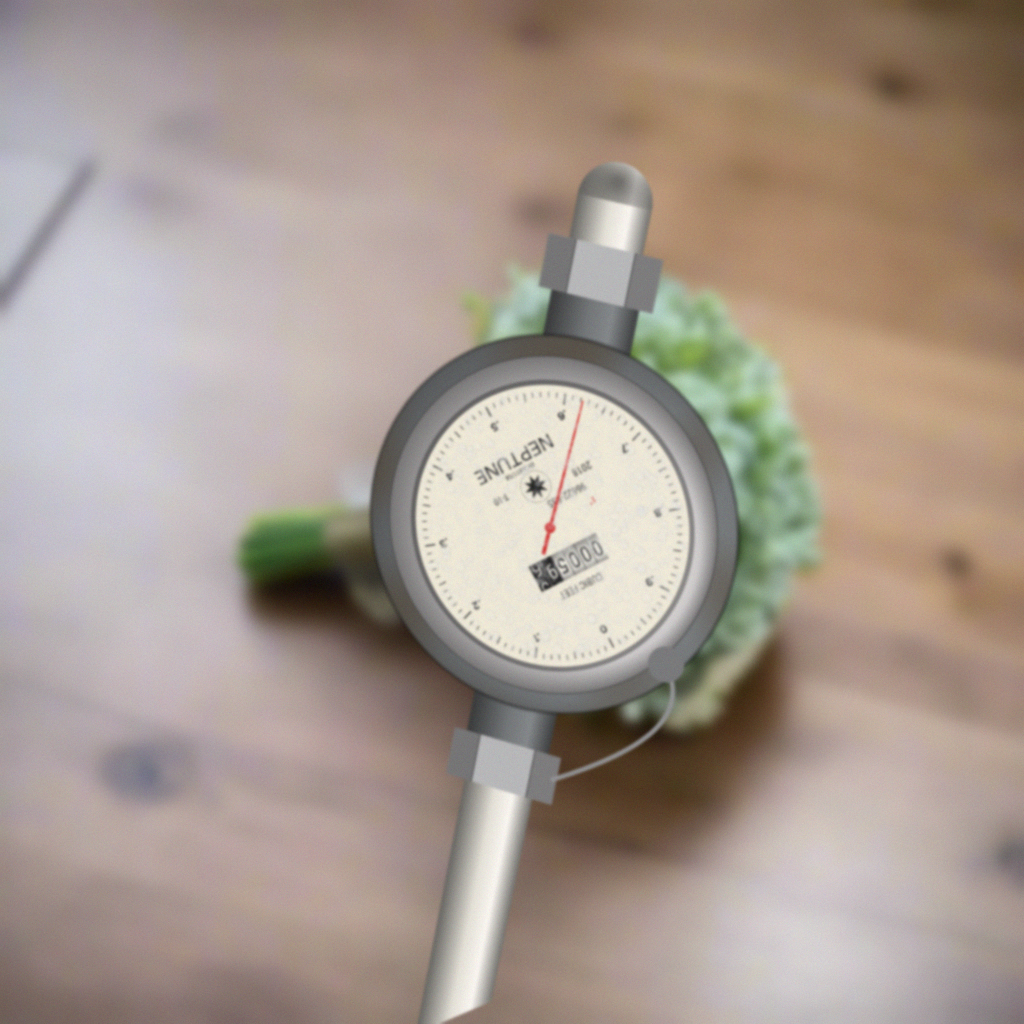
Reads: {"value": 595.62, "unit": "ft³"}
